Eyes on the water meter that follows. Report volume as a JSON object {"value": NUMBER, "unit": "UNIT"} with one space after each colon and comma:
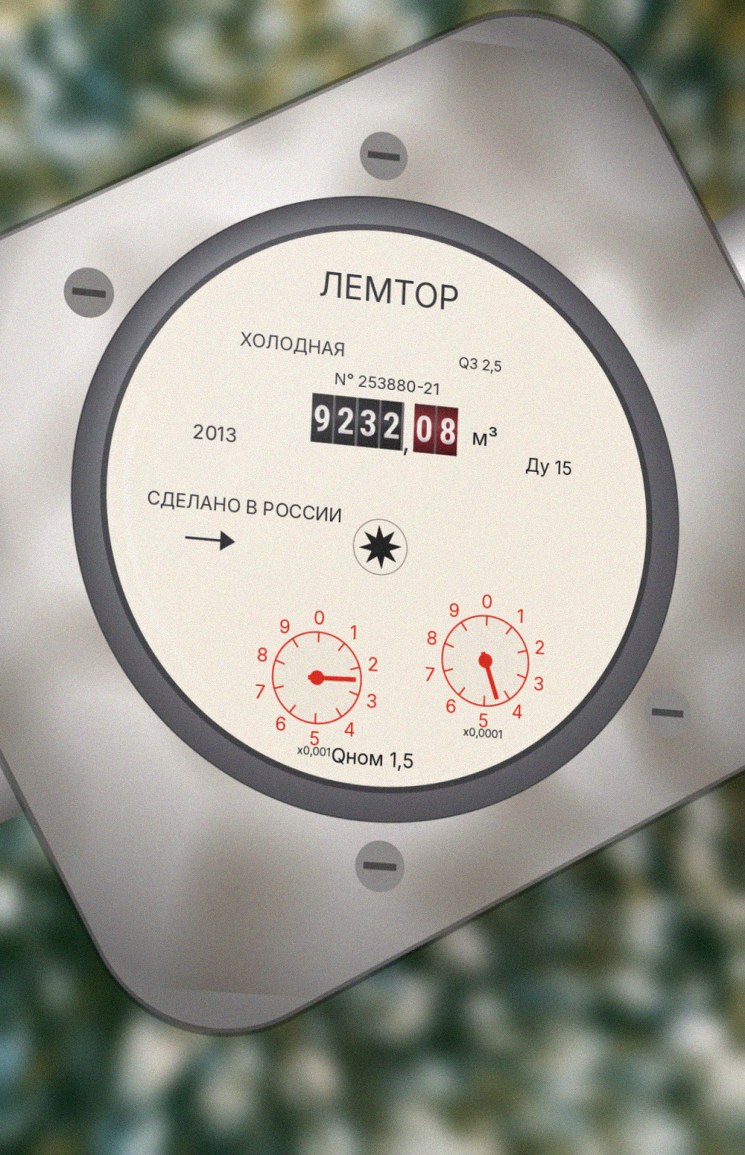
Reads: {"value": 9232.0824, "unit": "m³"}
